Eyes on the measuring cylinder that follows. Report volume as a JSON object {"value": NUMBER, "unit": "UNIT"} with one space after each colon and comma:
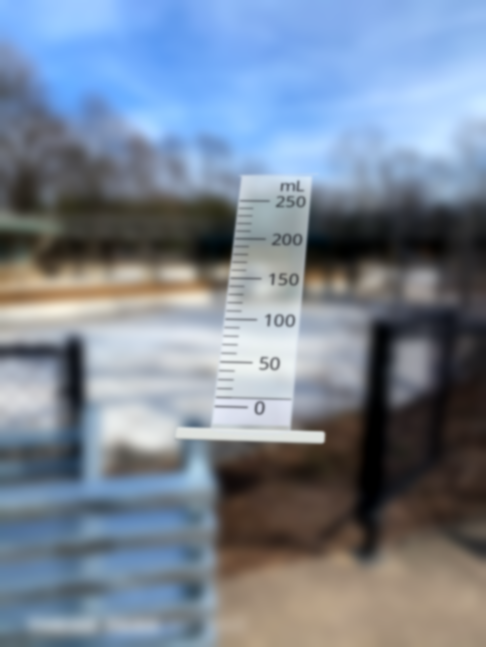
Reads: {"value": 10, "unit": "mL"}
